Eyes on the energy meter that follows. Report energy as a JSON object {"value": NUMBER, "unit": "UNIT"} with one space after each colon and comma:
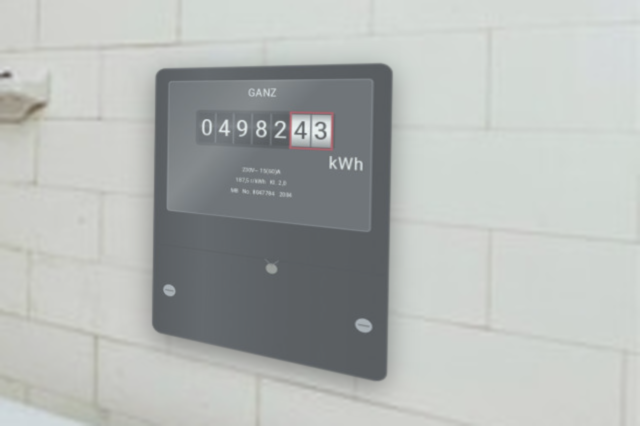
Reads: {"value": 4982.43, "unit": "kWh"}
